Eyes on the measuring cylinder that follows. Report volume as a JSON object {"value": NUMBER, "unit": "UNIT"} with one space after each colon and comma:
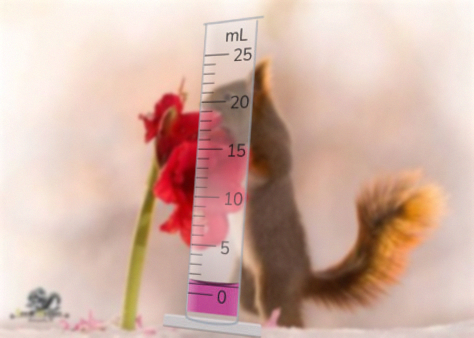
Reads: {"value": 1, "unit": "mL"}
